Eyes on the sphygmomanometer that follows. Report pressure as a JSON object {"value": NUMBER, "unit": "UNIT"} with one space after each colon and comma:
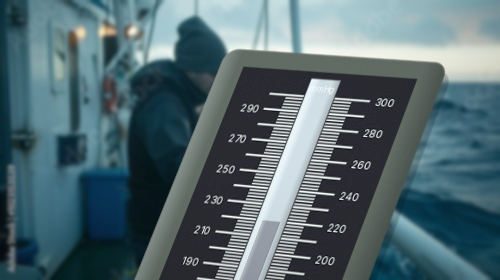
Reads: {"value": 220, "unit": "mmHg"}
